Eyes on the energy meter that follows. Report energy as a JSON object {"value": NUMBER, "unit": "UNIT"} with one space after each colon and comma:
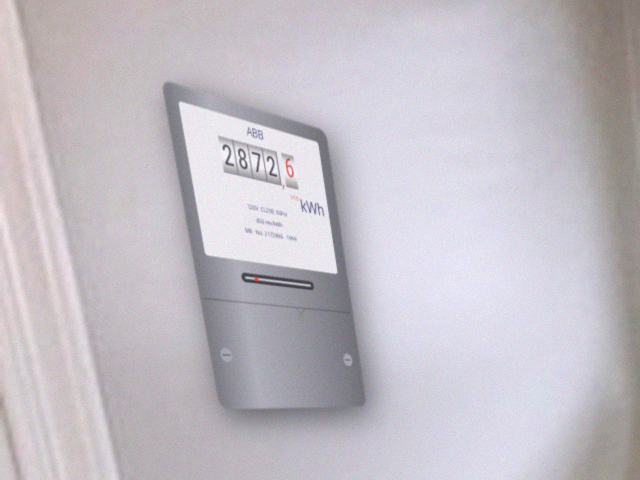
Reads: {"value": 2872.6, "unit": "kWh"}
